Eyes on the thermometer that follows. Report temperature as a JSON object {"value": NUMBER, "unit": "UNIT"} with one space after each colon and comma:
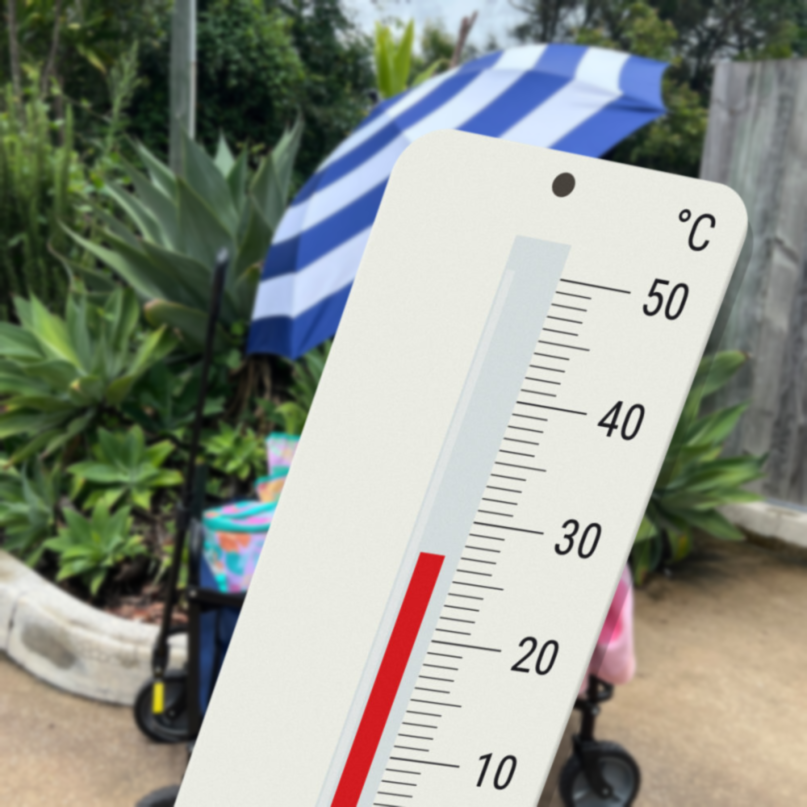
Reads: {"value": 27, "unit": "°C"}
